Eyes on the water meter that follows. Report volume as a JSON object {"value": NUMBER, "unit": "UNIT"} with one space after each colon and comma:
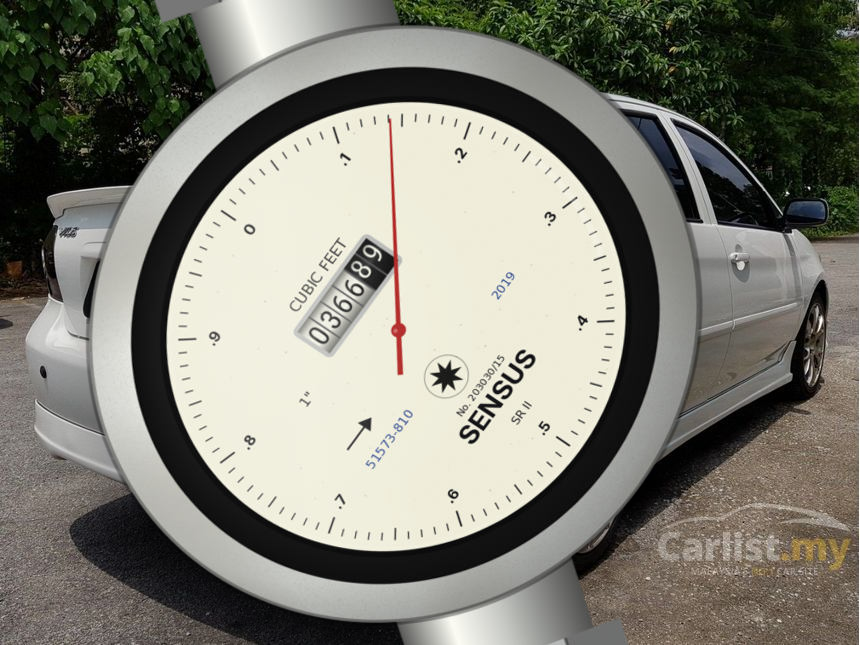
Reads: {"value": 36689.14, "unit": "ft³"}
